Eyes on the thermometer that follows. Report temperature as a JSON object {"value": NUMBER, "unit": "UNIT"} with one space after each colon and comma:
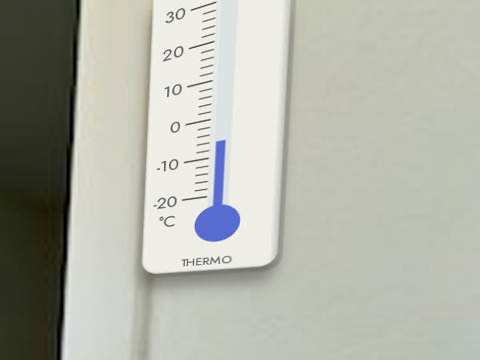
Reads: {"value": -6, "unit": "°C"}
